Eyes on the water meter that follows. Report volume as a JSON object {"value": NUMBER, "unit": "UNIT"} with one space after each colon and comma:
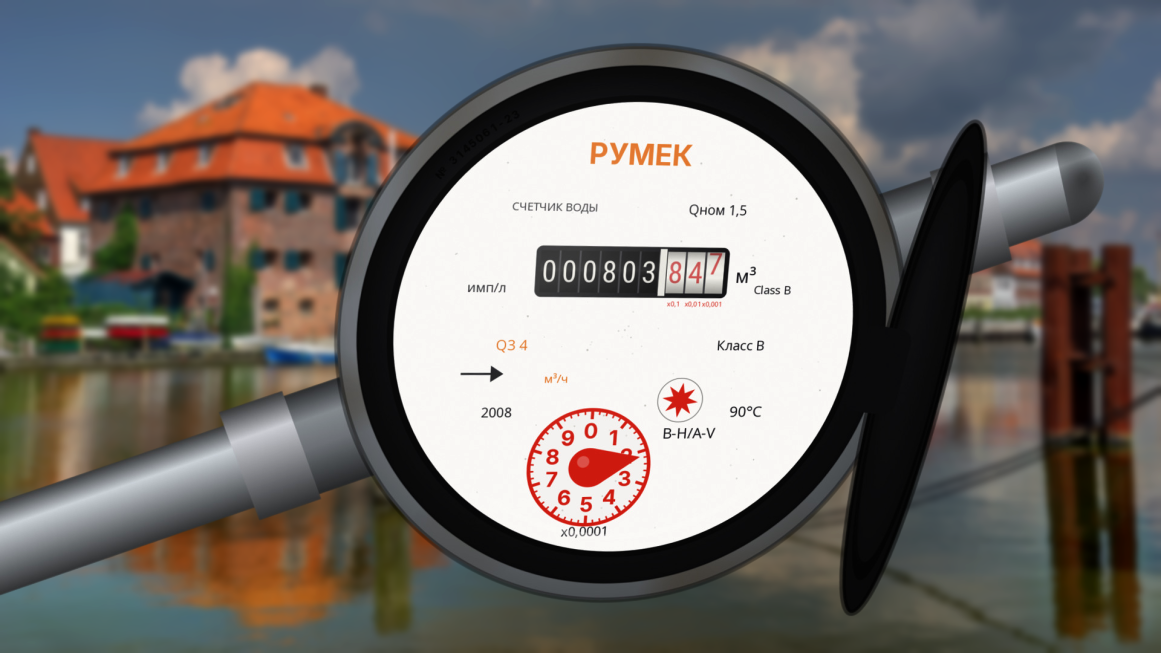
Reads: {"value": 803.8472, "unit": "m³"}
